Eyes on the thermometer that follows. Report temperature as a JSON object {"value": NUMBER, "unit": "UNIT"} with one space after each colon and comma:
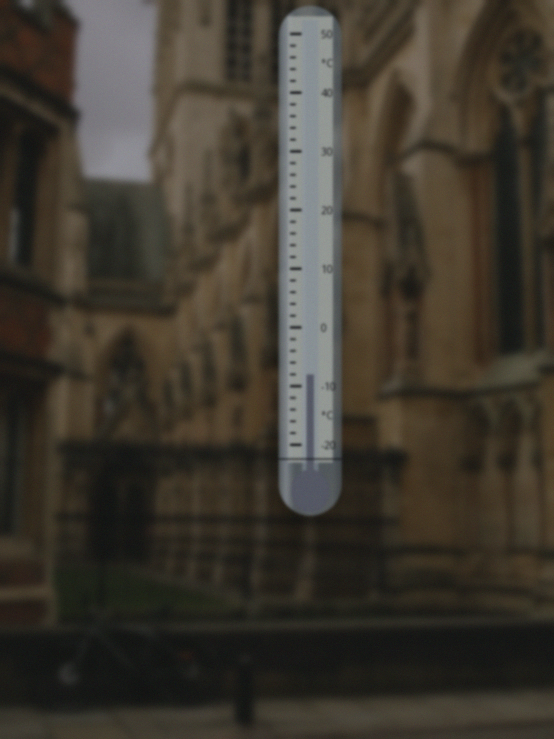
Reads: {"value": -8, "unit": "°C"}
